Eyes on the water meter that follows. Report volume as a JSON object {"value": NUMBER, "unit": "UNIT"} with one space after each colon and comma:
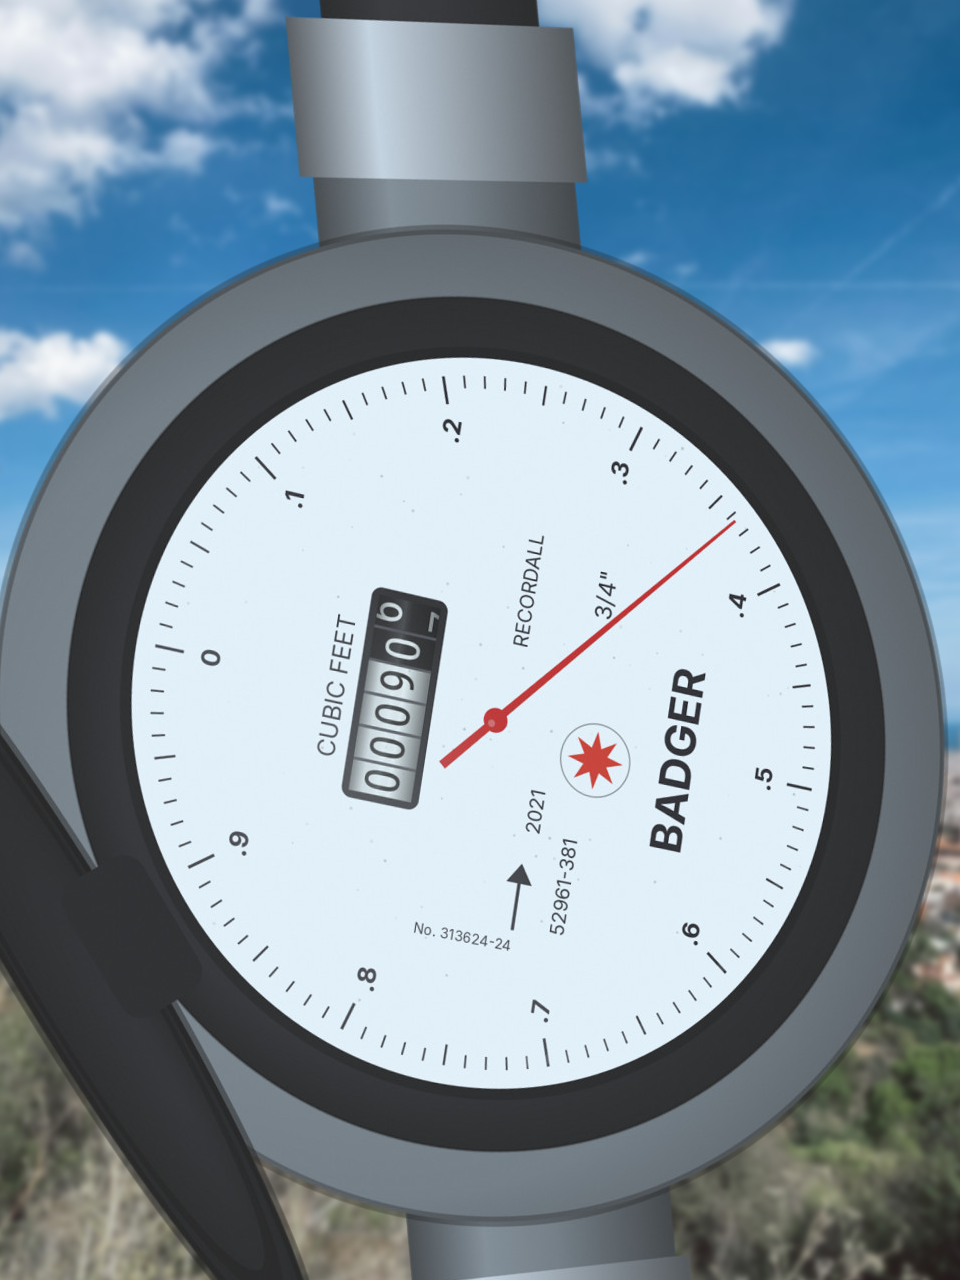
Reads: {"value": 906.36, "unit": "ft³"}
